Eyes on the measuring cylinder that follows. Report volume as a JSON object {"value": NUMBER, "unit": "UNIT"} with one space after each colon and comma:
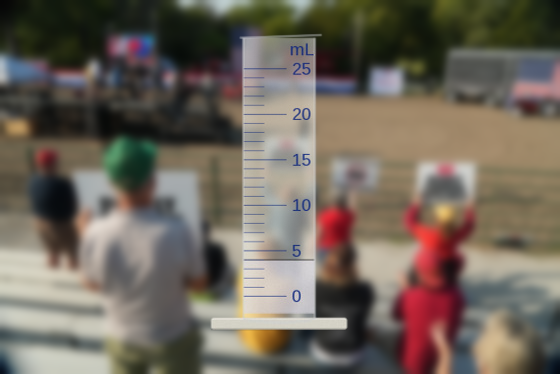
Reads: {"value": 4, "unit": "mL"}
